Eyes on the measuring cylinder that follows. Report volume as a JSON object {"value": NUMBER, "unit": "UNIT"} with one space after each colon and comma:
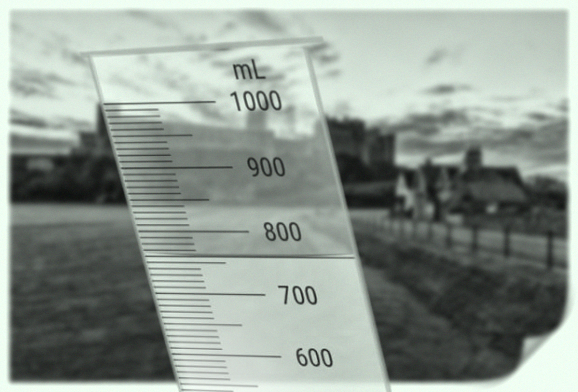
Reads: {"value": 760, "unit": "mL"}
